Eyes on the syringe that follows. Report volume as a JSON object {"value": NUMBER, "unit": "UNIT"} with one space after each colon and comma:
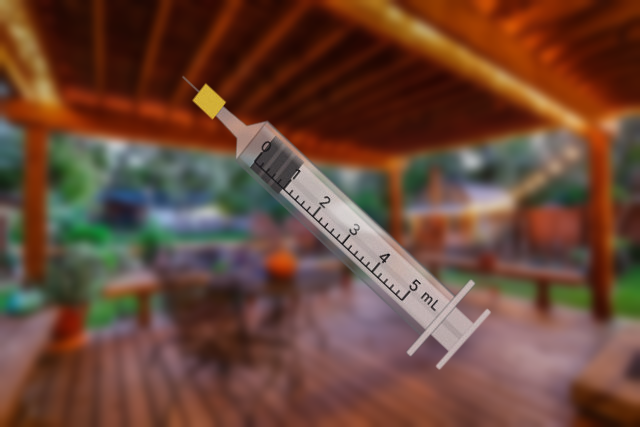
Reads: {"value": 0, "unit": "mL"}
